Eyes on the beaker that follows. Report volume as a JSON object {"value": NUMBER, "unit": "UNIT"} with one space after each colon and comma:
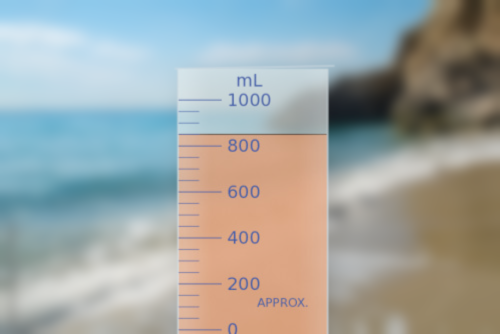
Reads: {"value": 850, "unit": "mL"}
